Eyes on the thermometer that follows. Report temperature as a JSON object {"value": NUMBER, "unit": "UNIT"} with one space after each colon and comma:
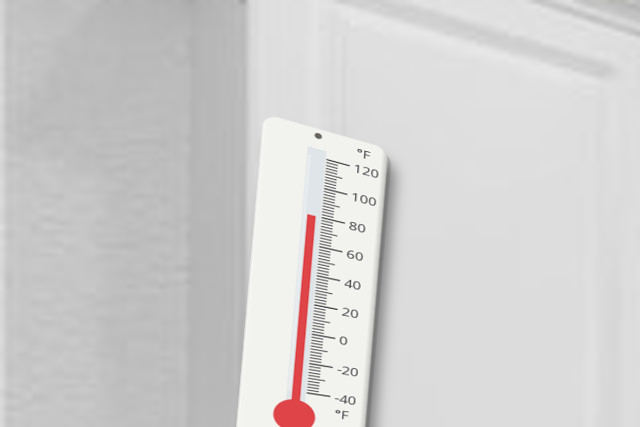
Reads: {"value": 80, "unit": "°F"}
